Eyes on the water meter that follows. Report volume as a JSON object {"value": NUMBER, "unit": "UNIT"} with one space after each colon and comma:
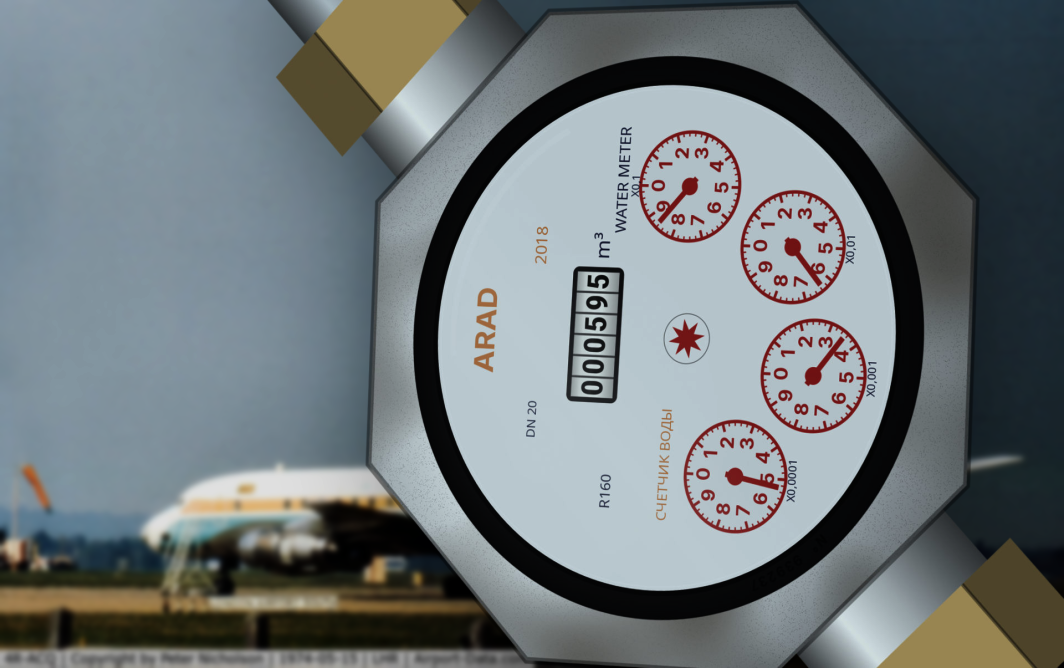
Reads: {"value": 595.8635, "unit": "m³"}
